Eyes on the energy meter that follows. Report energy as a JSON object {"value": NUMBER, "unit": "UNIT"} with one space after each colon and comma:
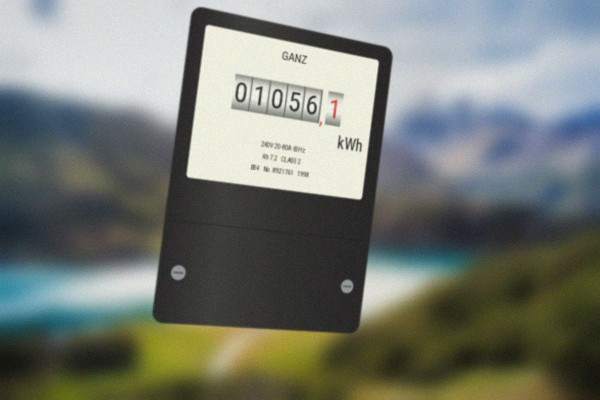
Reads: {"value": 1056.1, "unit": "kWh"}
